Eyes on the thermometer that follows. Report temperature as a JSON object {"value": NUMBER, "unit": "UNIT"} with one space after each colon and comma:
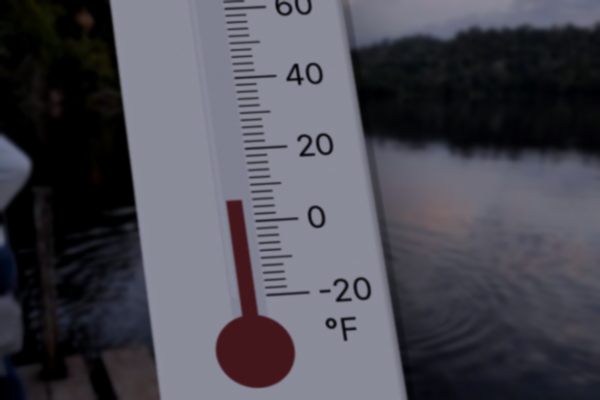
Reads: {"value": 6, "unit": "°F"}
